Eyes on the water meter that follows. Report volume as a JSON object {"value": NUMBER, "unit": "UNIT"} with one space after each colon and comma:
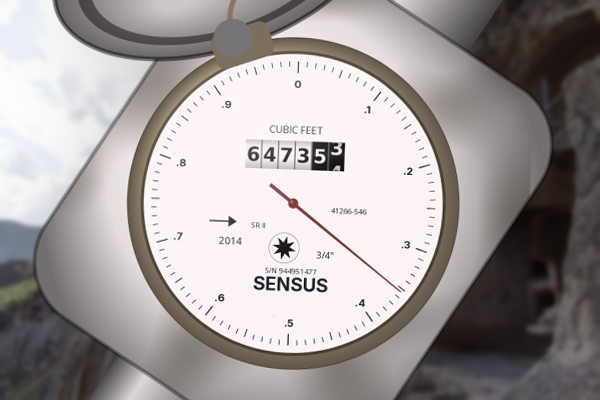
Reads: {"value": 647353.35, "unit": "ft³"}
